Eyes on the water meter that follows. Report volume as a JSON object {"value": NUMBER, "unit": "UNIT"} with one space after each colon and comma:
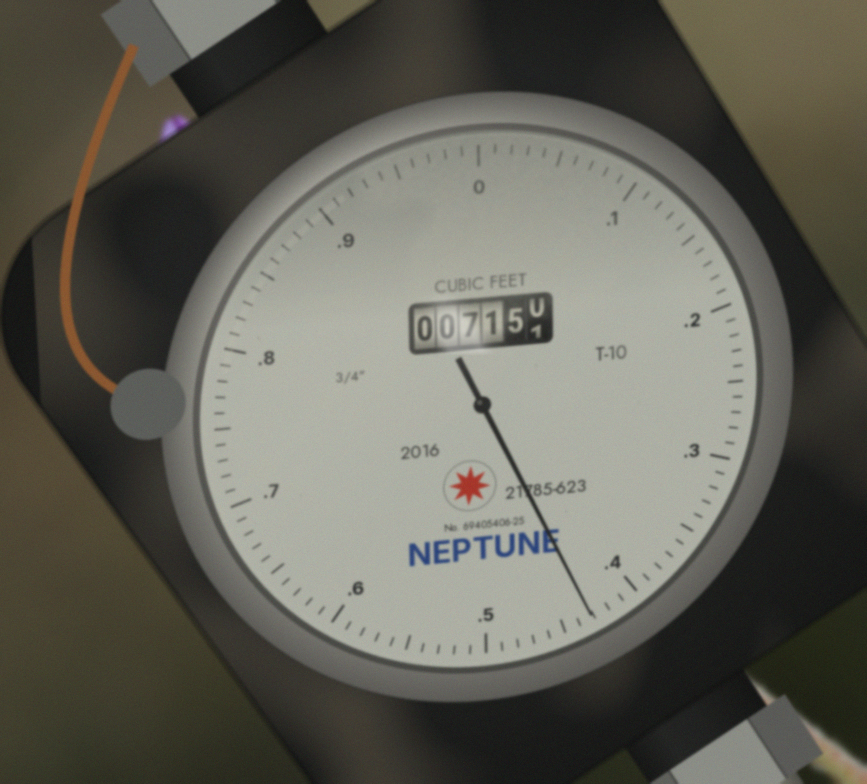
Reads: {"value": 7150.43, "unit": "ft³"}
